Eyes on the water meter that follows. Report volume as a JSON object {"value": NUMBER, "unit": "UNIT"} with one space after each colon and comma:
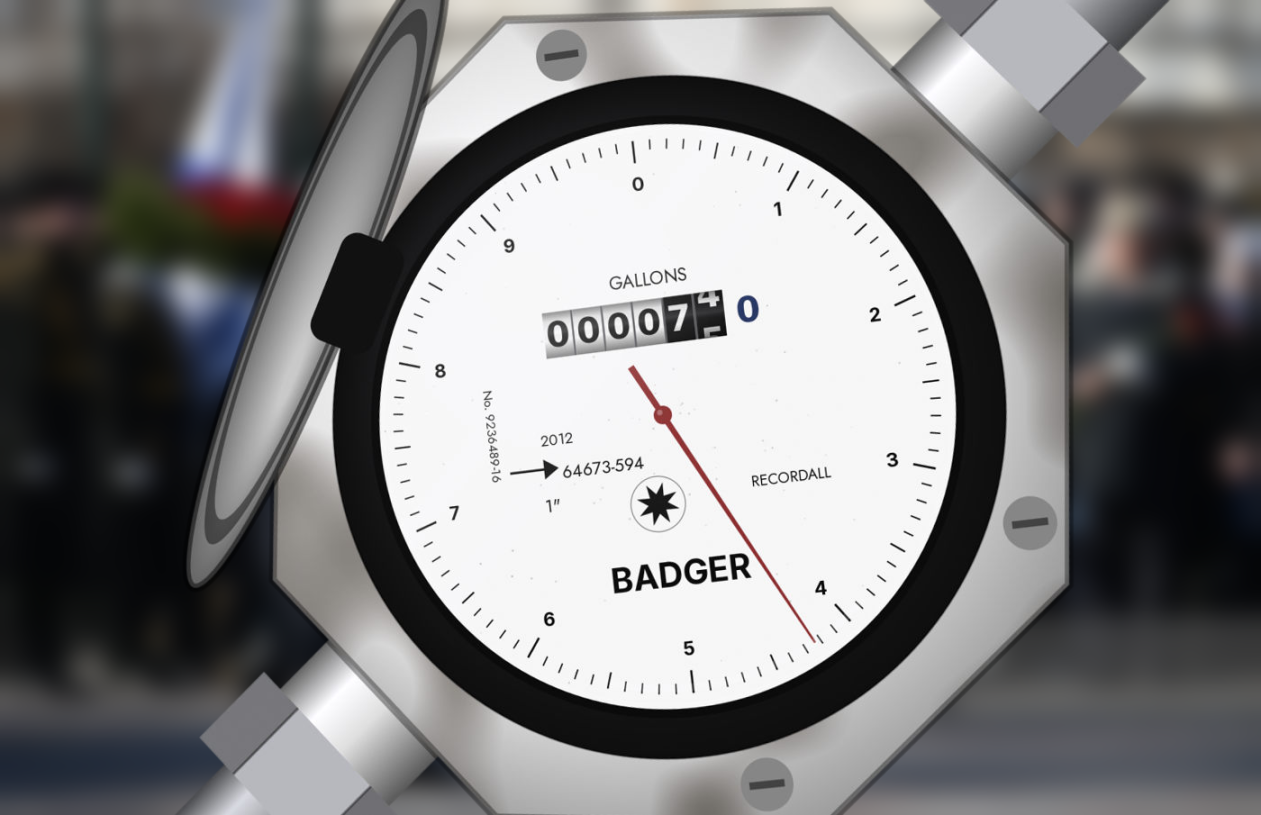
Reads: {"value": 744.2, "unit": "gal"}
